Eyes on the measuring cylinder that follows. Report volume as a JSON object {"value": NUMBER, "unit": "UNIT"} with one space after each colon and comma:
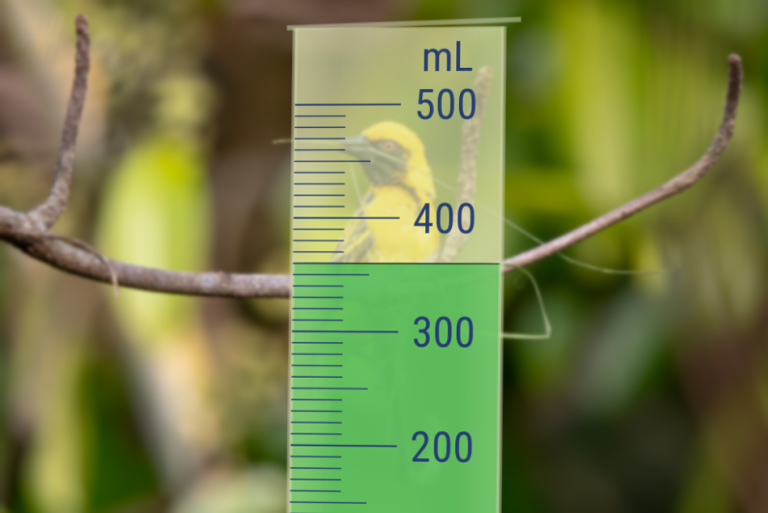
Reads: {"value": 360, "unit": "mL"}
